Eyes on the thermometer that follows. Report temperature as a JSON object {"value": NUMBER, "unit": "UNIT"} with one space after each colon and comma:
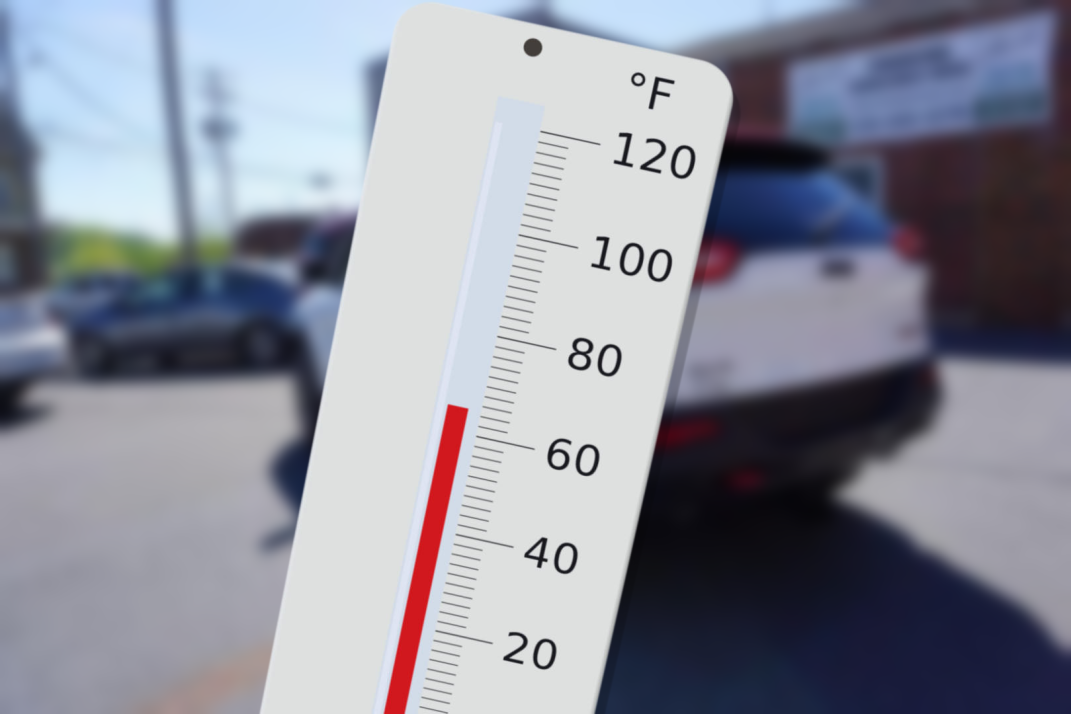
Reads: {"value": 65, "unit": "°F"}
